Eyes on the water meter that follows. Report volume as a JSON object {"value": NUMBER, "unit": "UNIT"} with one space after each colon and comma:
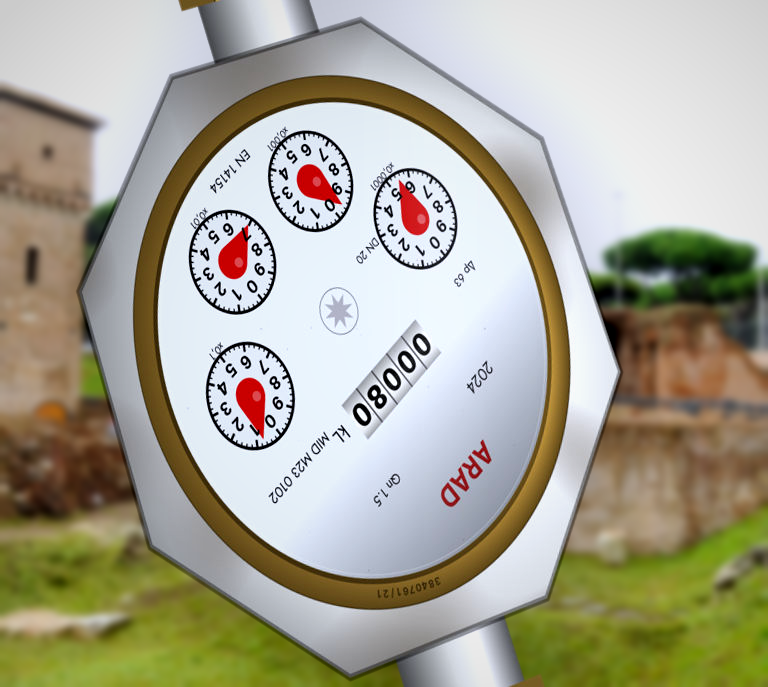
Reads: {"value": 80.0695, "unit": "kL"}
